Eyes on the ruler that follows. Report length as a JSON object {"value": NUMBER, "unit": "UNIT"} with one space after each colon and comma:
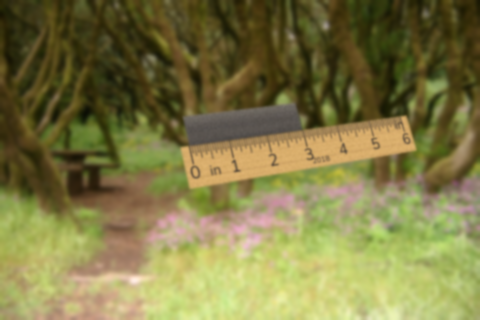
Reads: {"value": 3, "unit": "in"}
